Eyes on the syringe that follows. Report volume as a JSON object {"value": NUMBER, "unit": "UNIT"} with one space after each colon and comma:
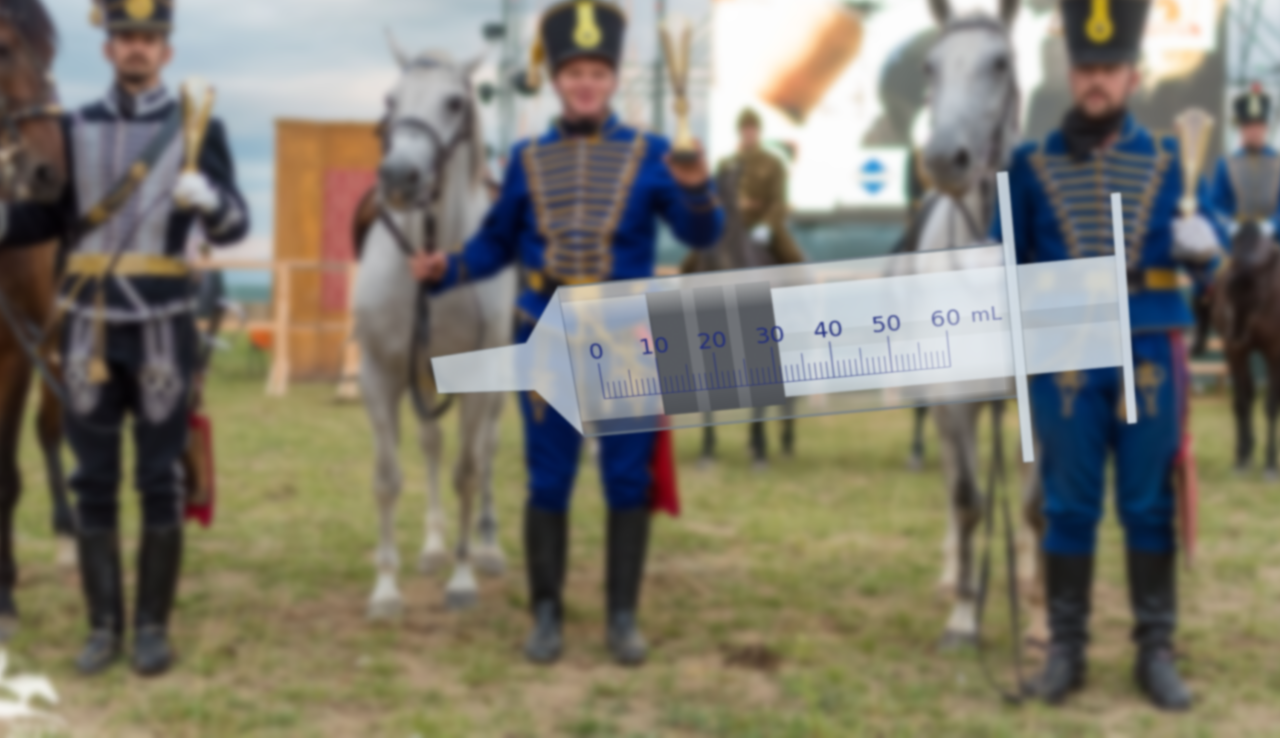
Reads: {"value": 10, "unit": "mL"}
